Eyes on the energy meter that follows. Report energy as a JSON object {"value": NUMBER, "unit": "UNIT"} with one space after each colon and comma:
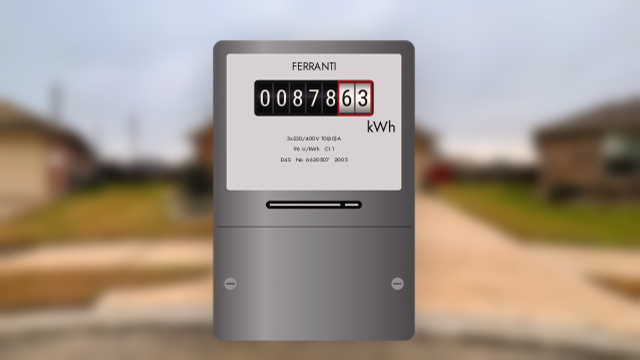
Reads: {"value": 878.63, "unit": "kWh"}
